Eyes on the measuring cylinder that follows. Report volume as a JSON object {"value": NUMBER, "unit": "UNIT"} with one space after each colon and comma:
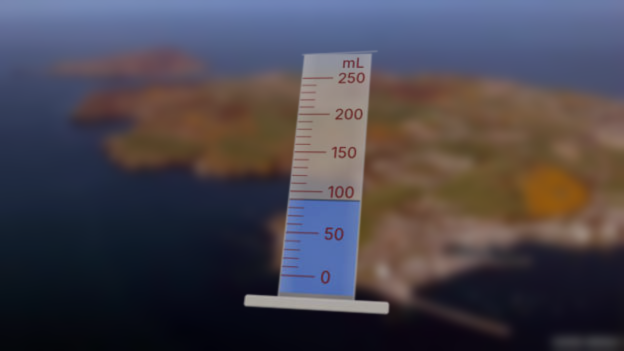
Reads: {"value": 90, "unit": "mL"}
